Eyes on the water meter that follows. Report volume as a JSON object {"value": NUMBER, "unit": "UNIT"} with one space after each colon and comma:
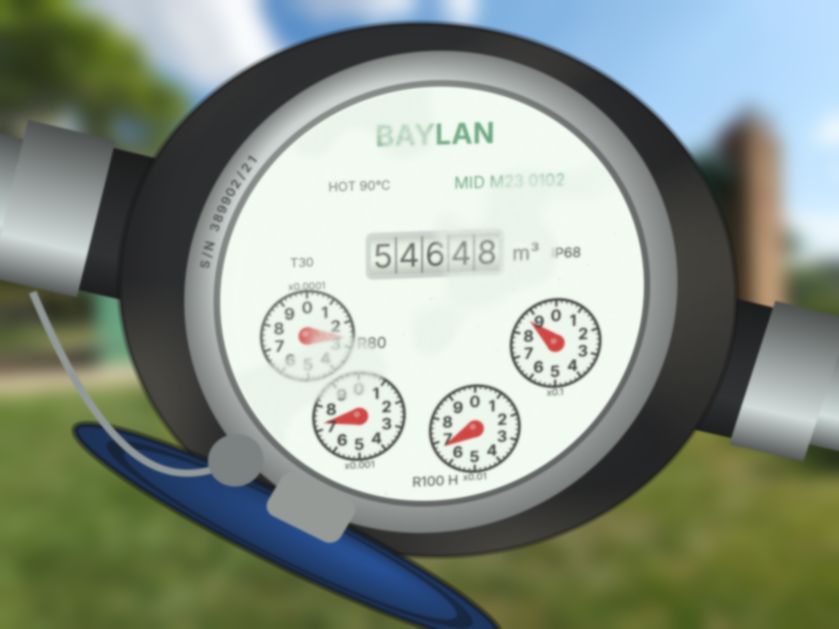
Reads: {"value": 54648.8672, "unit": "m³"}
